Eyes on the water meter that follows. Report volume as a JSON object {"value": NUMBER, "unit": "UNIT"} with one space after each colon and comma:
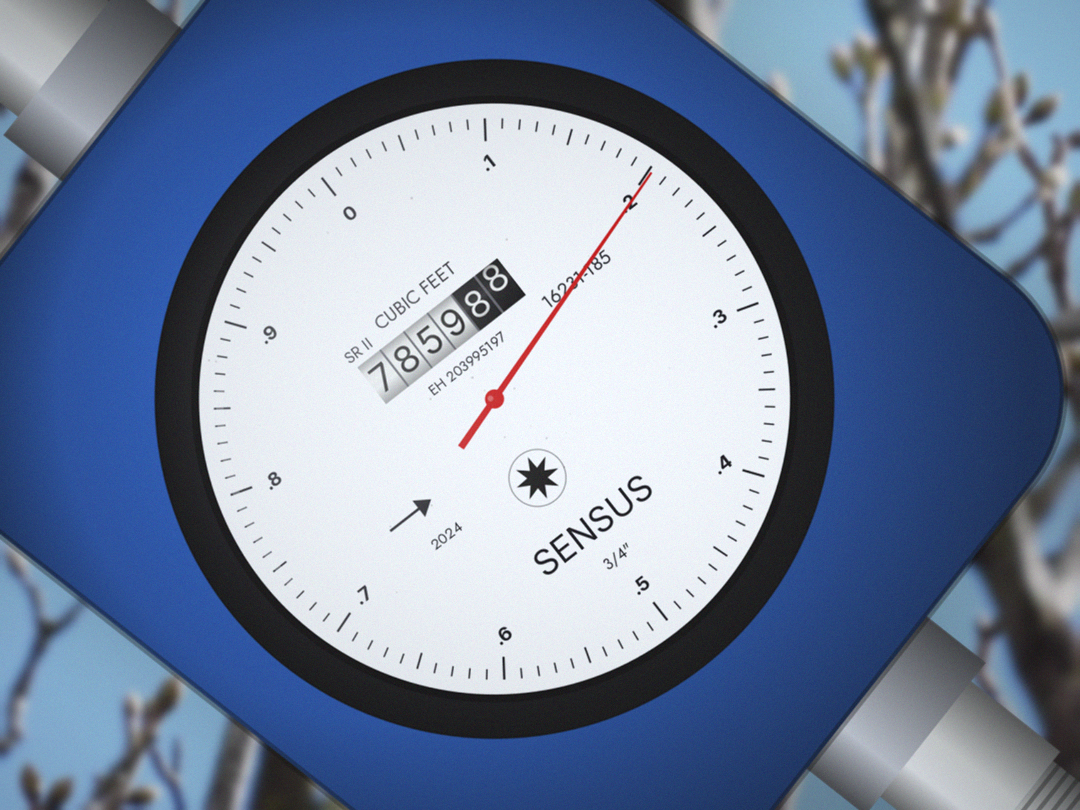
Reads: {"value": 785988.20, "unit": "ft³"}
